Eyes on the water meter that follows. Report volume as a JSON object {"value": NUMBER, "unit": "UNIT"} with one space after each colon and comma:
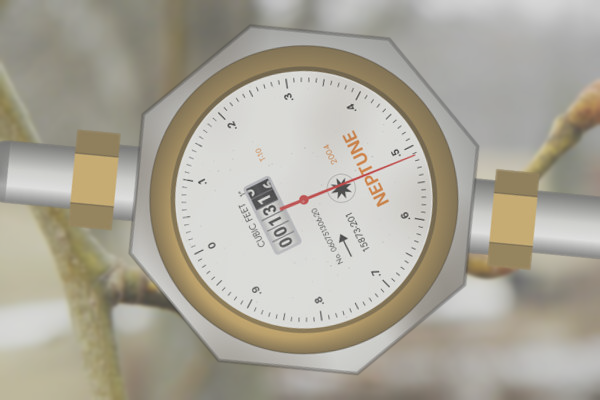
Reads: {"value": 1315.51, "unit": "ft³"}
